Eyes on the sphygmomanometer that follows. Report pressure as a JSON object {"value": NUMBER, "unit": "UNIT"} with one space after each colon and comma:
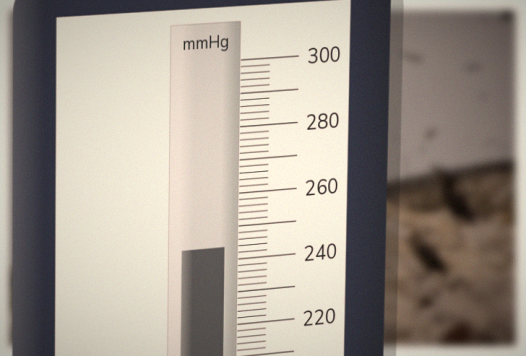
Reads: {"value": 244, "unit": "mmHg"}
